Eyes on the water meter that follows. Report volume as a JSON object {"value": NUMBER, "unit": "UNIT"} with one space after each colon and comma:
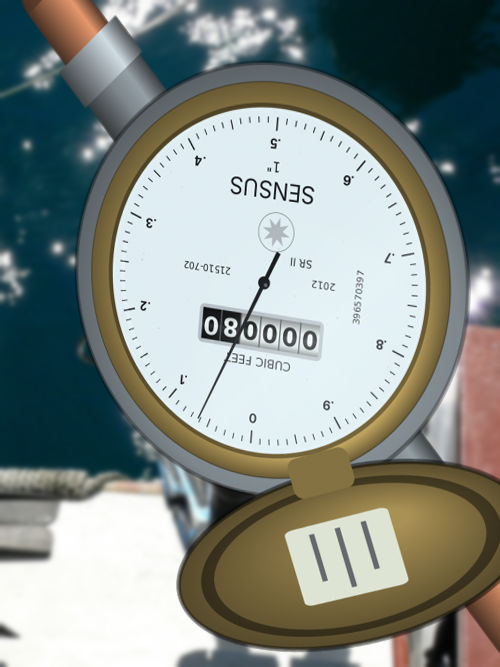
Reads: {"value": 80.06, "unit": "ft³"}
